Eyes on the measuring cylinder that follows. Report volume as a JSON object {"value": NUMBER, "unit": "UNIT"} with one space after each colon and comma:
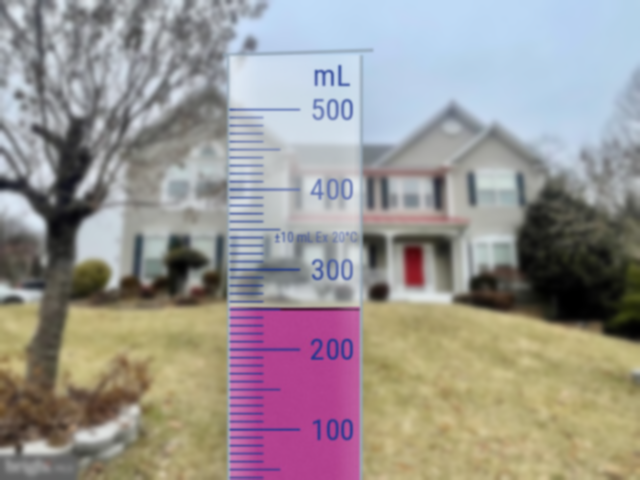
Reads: {"value": 250, "unit": "mL"}
